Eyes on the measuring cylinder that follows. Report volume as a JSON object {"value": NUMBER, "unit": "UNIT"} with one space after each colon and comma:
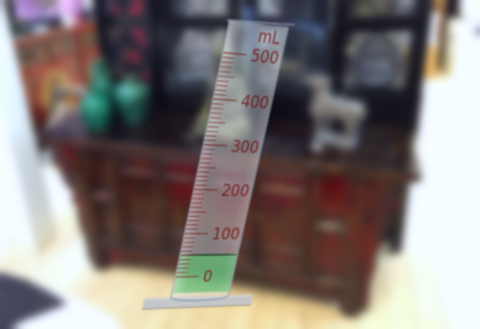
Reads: {"value": 50, "unit": "mL"}
